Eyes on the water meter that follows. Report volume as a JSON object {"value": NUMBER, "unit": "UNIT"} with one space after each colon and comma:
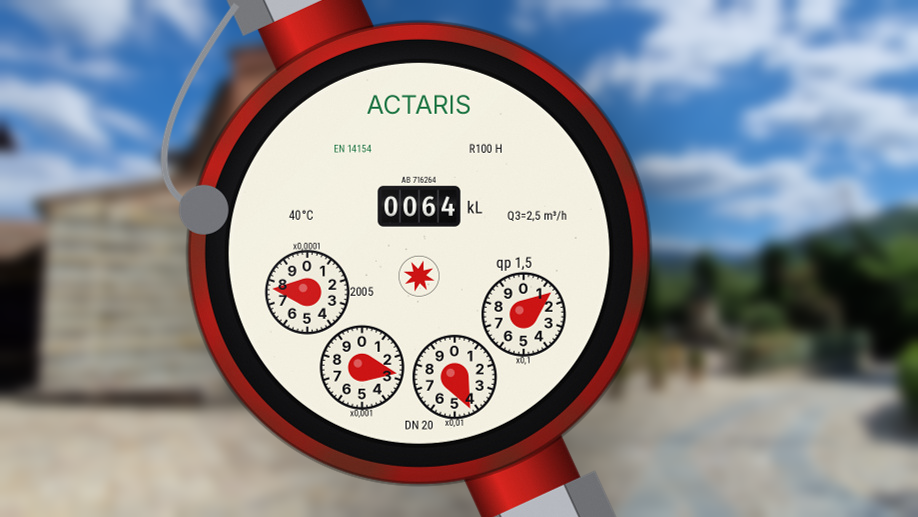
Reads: {"value": 64.1427, "unit": "kL"}
